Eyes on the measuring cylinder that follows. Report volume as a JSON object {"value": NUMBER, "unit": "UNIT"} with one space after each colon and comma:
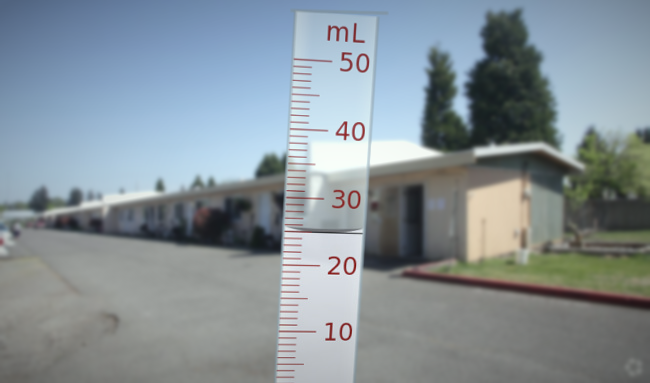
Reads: {"value": 25, "unit": "mL"}
